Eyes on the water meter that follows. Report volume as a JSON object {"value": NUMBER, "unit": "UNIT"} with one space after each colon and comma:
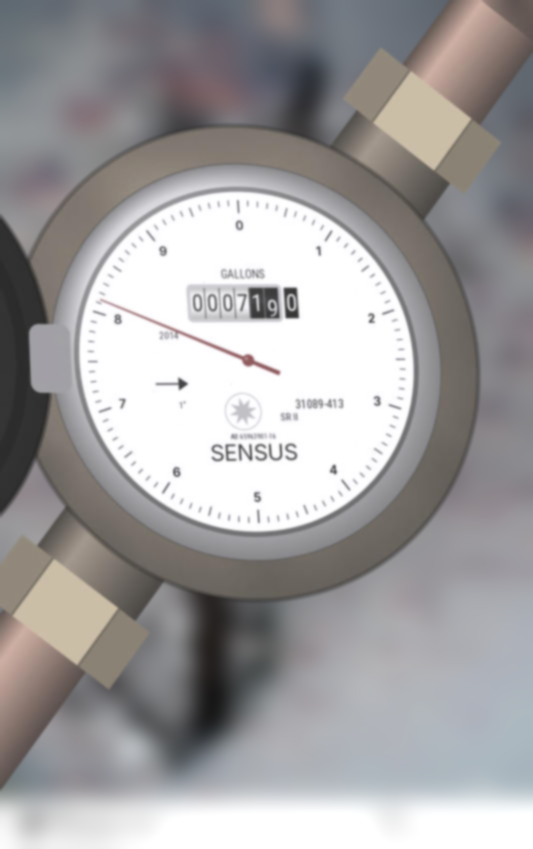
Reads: {"value": 7188.1, "unit": "gal"}
